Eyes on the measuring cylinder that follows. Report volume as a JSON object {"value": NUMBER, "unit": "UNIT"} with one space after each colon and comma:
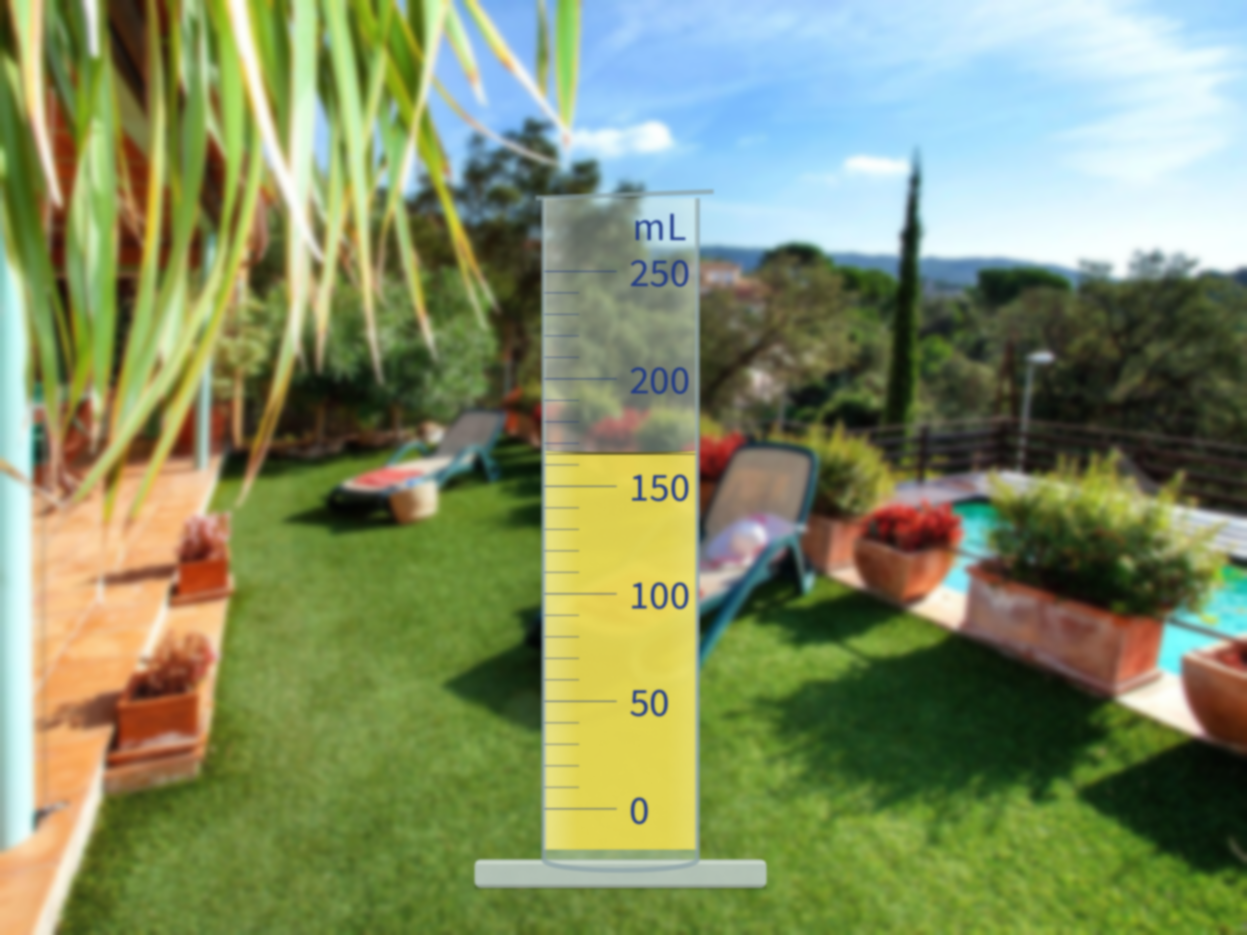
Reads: {"value": 165, "unit": "mL"}
